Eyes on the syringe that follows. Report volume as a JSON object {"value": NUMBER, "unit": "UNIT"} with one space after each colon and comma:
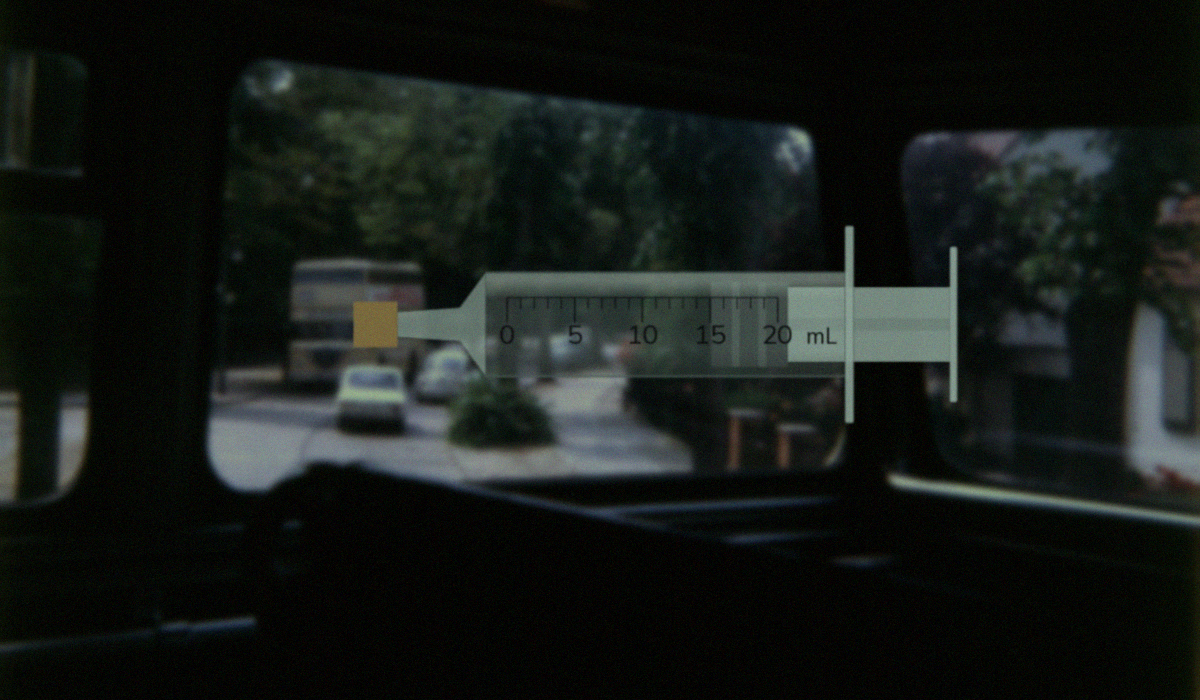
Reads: {"value": 15, "unit": "mL"}
